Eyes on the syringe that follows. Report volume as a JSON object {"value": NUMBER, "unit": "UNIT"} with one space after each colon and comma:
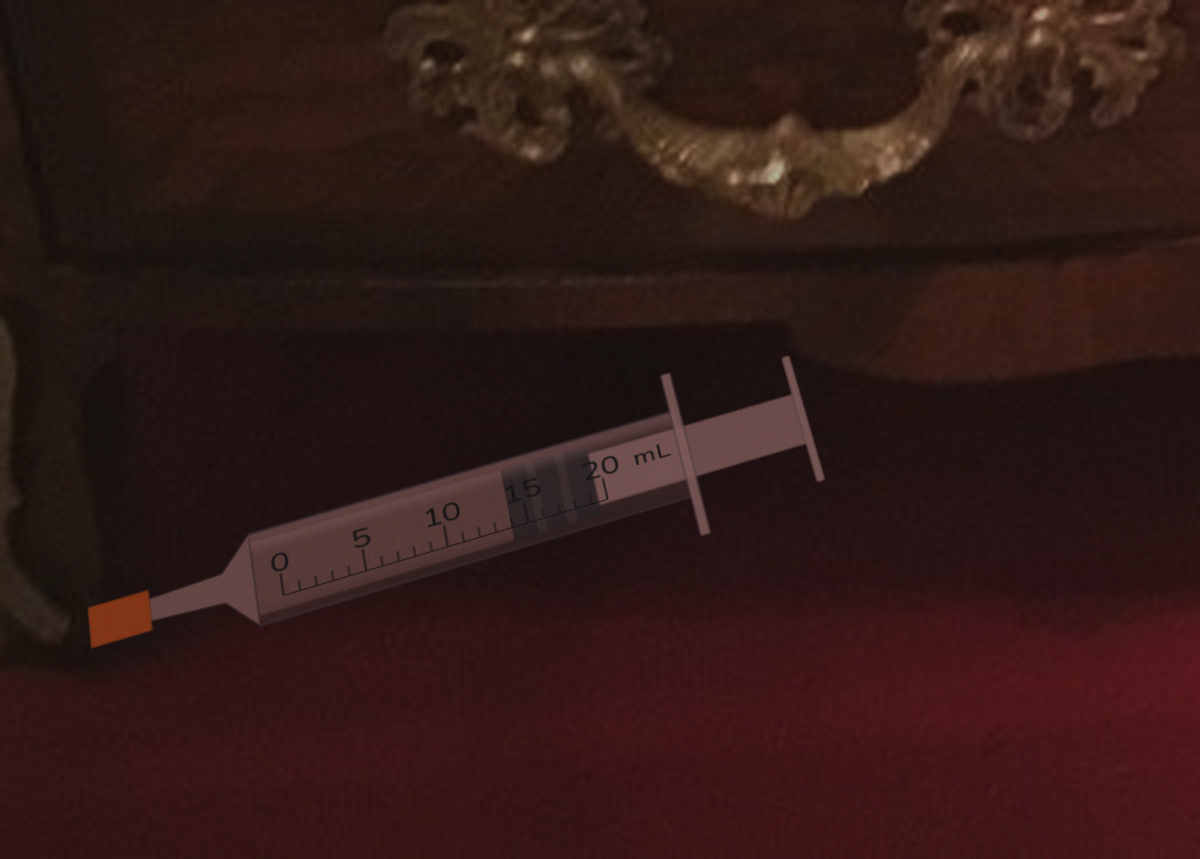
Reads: {"value": 14, "unit": "mL"}
